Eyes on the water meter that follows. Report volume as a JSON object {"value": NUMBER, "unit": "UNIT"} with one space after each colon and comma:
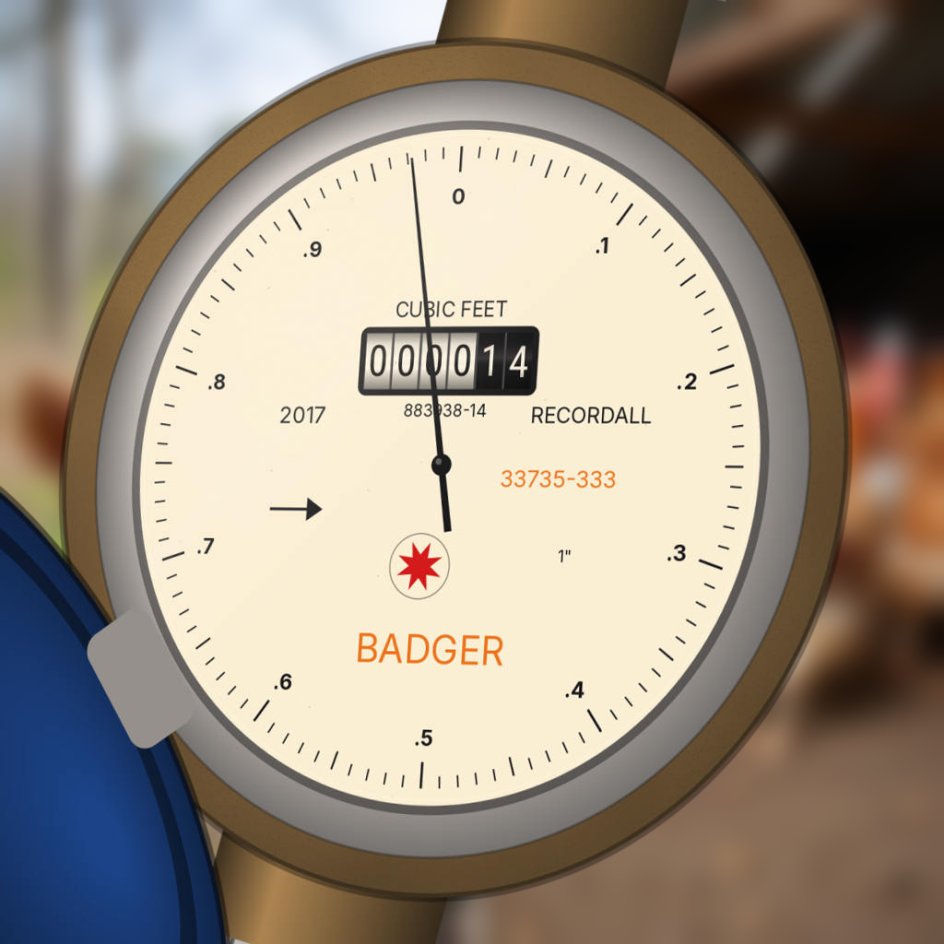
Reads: {"value": 13.97, "unit": "ft³"}
